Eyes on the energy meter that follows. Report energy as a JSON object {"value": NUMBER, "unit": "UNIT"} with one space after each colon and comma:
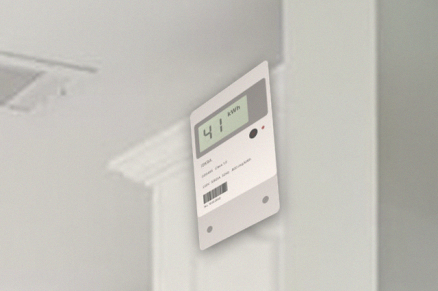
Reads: {"value": 41, "unit": "kWh"}
